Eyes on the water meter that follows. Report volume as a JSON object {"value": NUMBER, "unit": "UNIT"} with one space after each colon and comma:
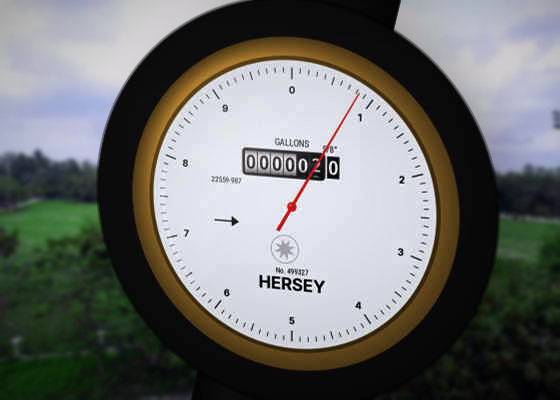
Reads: {"value": 20.8, "unit": "gal"}
